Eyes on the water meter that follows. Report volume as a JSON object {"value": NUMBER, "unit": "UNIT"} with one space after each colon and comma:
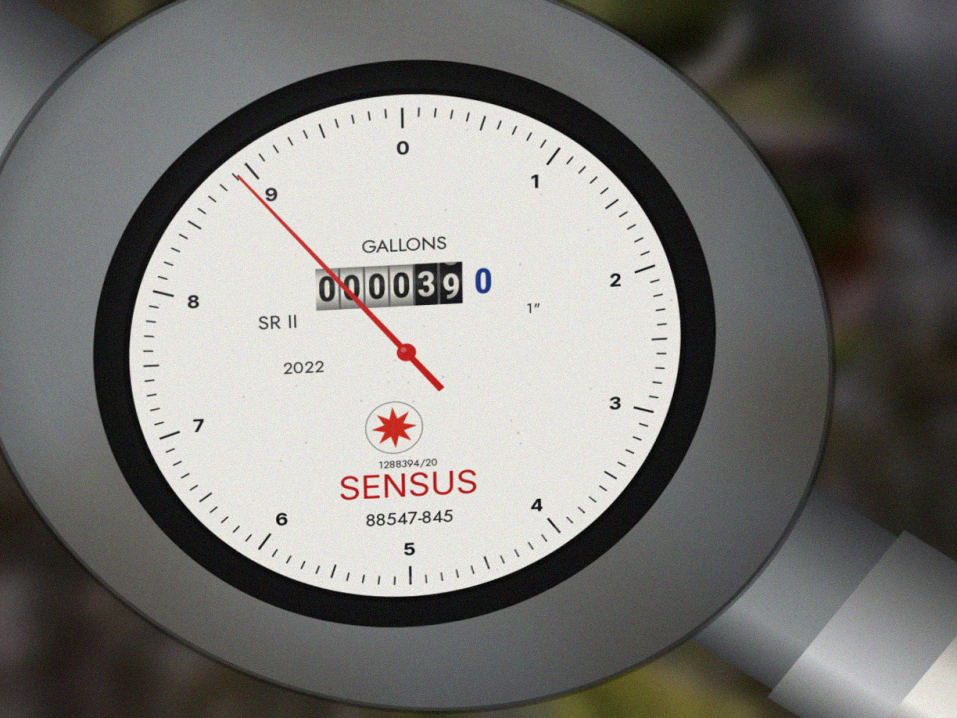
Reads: {"value": 388.9, "unit": "gal"}
